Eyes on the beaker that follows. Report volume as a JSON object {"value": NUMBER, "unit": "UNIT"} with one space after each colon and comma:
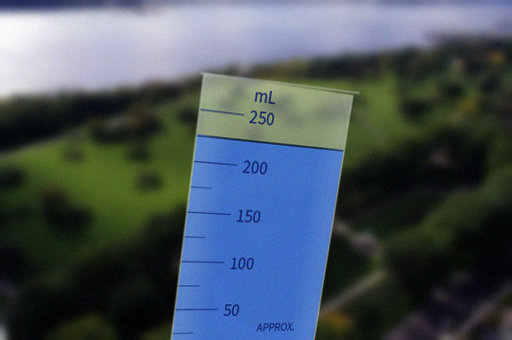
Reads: {"value": 225, "unit": "mL"}
